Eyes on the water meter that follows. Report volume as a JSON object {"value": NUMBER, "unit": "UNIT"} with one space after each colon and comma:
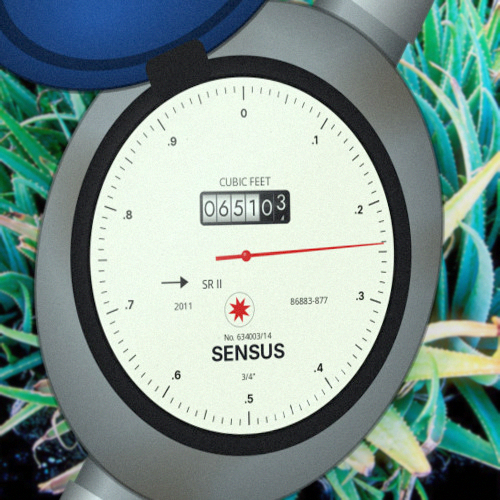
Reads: {"value": 65103.24, "unit": "ft³"}
